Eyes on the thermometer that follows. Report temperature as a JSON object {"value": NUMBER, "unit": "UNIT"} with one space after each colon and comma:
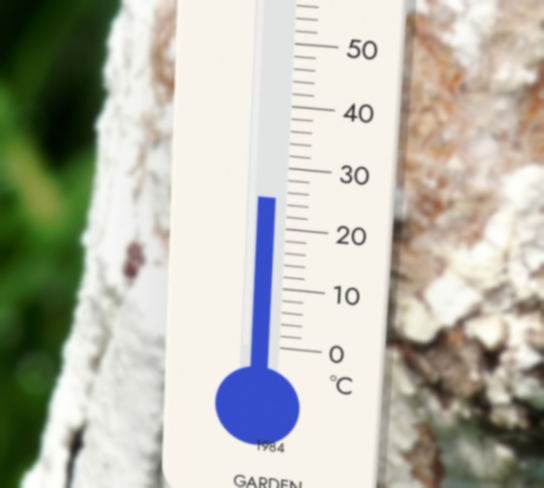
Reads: {"value": 25, "unit": "°C"}
